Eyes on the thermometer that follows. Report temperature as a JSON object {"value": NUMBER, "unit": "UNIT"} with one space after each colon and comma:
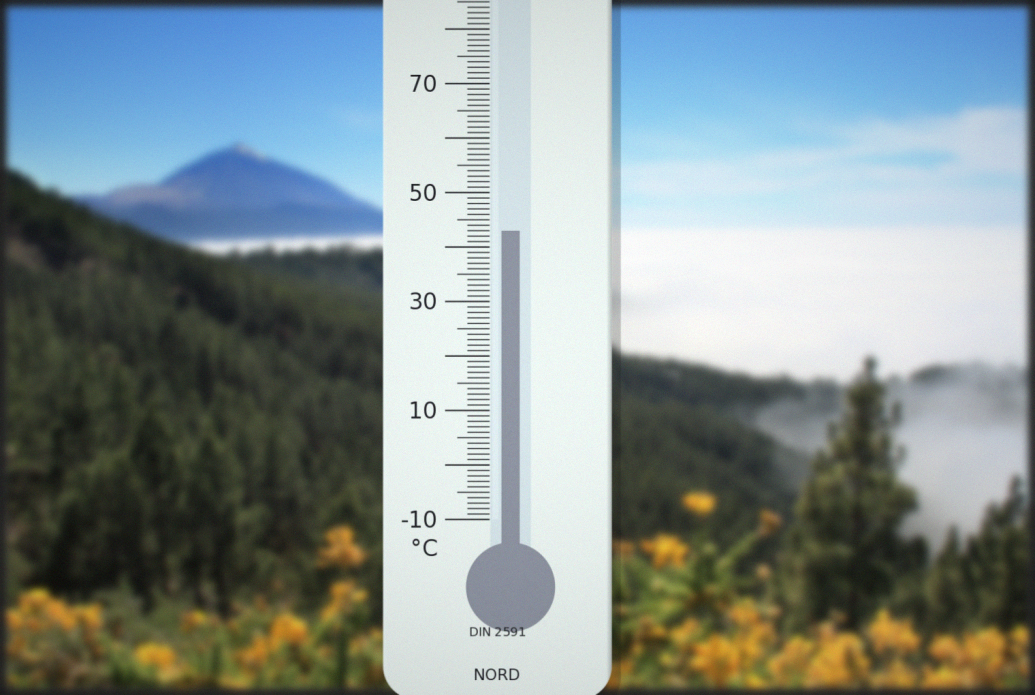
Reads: {"value": 43, "unit": "°C"}
